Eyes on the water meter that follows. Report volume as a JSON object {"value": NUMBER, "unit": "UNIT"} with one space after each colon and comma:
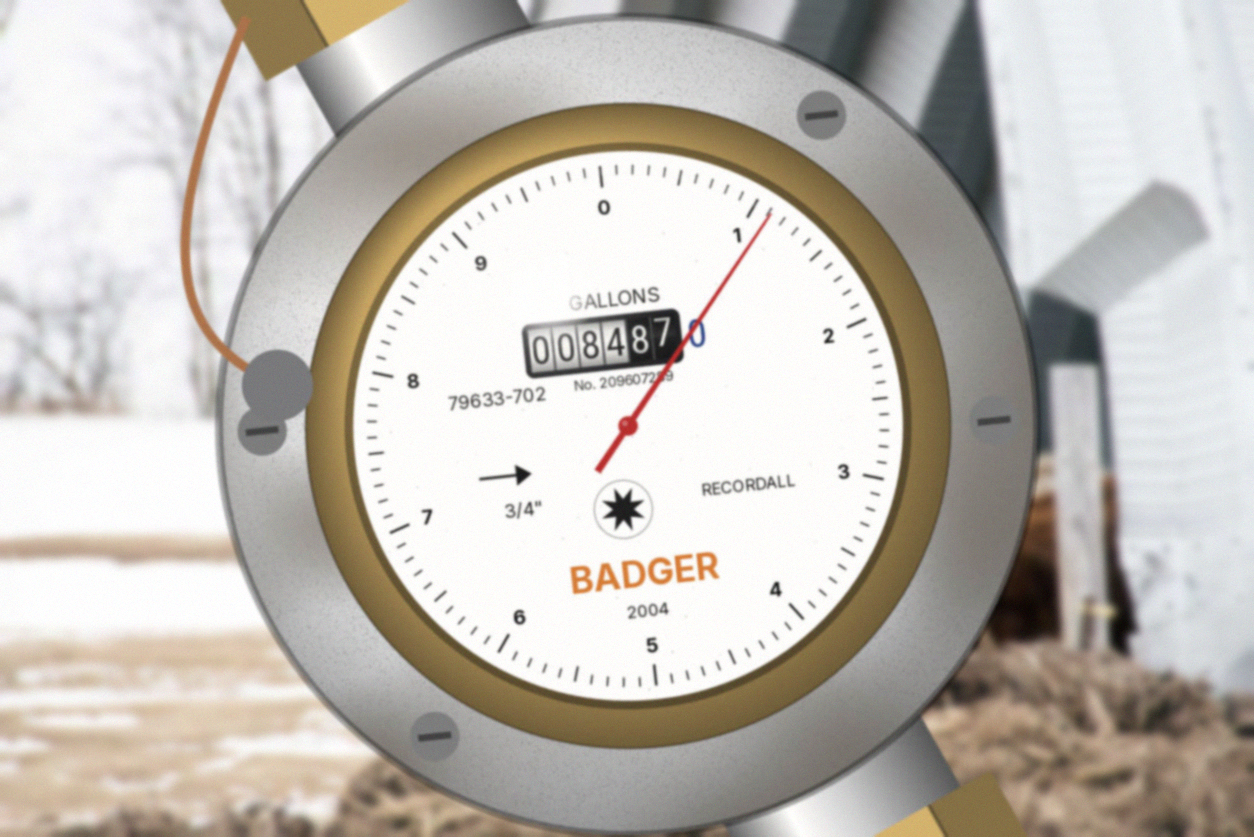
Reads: {"value": 84871.1, "unit": "gal"}
